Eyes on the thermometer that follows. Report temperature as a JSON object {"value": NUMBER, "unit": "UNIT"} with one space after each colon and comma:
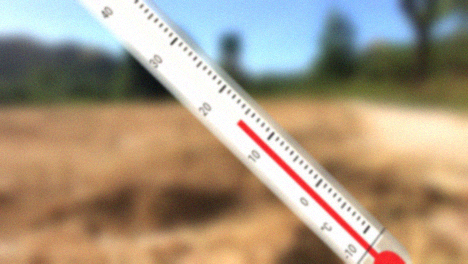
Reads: {"value": 15, "unit": "°C"}
